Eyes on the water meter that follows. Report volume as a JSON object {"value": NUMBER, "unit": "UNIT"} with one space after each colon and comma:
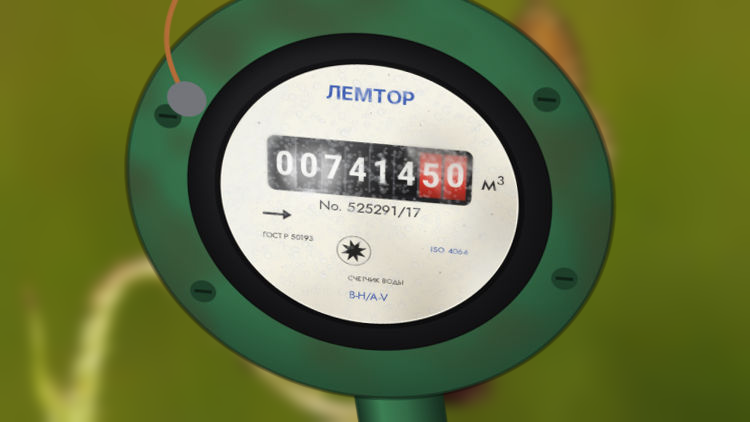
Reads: {"value": 7414.50, "unit": "m³"}
